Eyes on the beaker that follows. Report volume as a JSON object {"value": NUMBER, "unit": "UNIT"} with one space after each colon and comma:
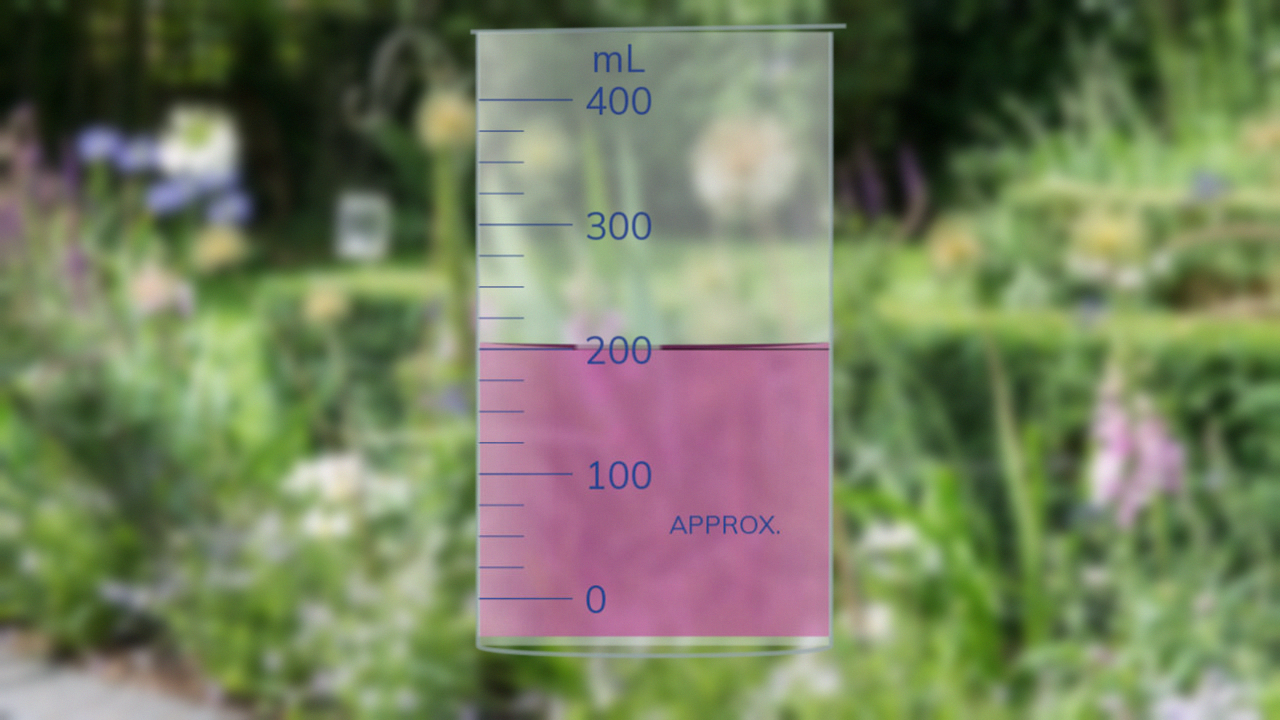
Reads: {"value": 200, "unit": "mL"}
